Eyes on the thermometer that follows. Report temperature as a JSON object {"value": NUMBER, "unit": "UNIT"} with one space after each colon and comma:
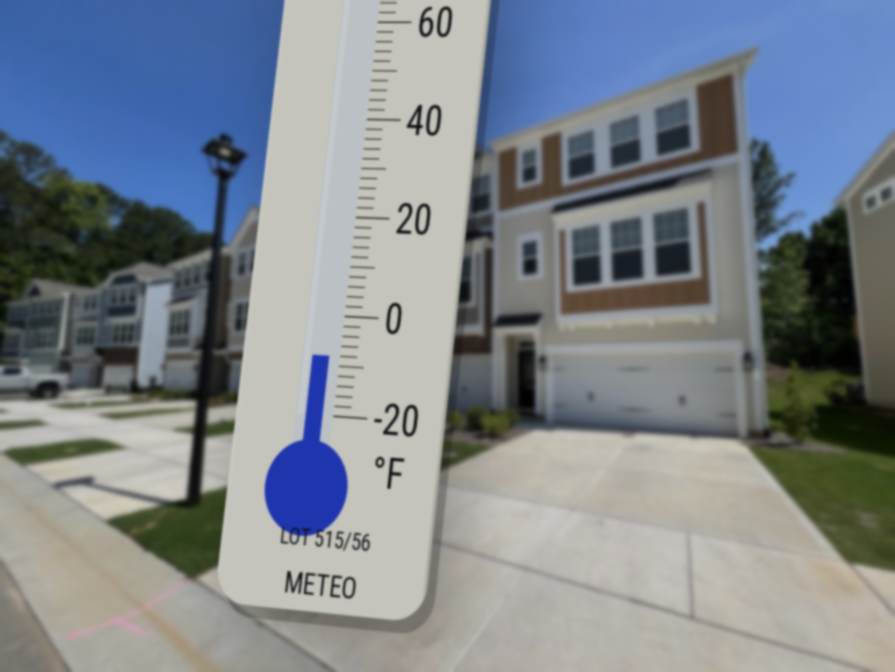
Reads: {"value": -8, "unit": "°F"}
